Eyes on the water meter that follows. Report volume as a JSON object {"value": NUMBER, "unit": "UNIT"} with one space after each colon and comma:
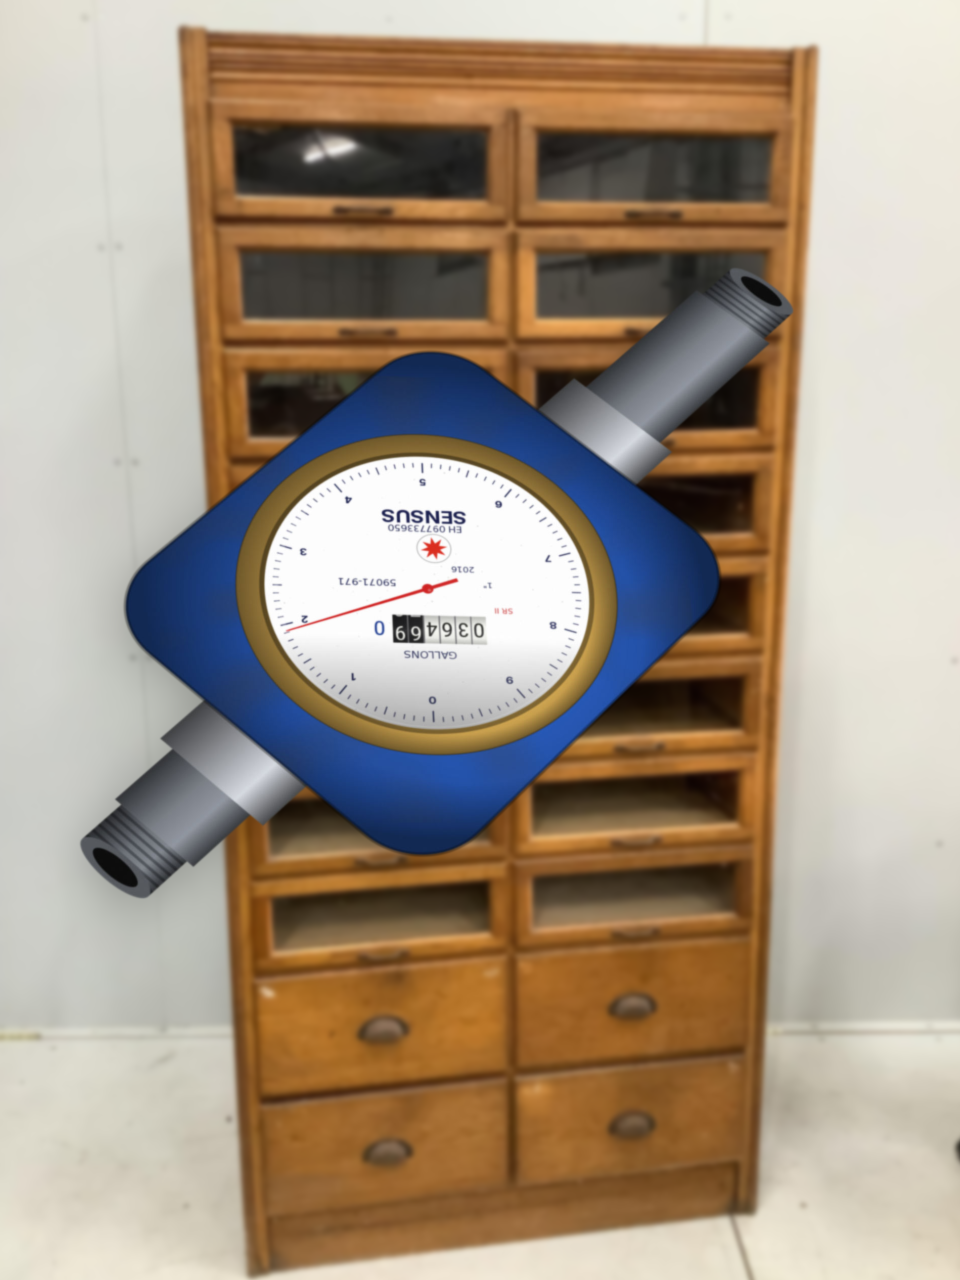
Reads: {"value": 364691.9, "unit": "gal"}
